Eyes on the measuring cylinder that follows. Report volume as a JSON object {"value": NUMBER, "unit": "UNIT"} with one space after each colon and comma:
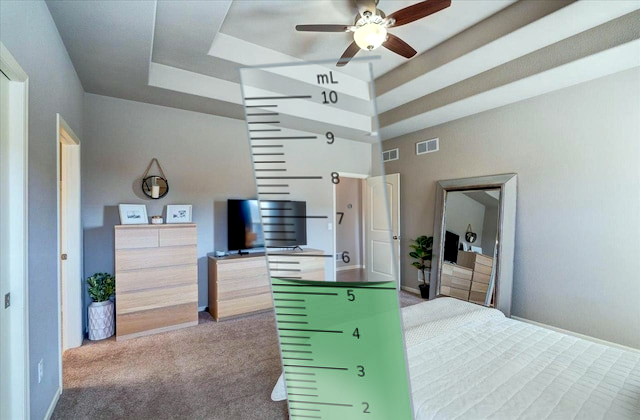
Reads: {"value": 5.2, "unit": "mL"}
